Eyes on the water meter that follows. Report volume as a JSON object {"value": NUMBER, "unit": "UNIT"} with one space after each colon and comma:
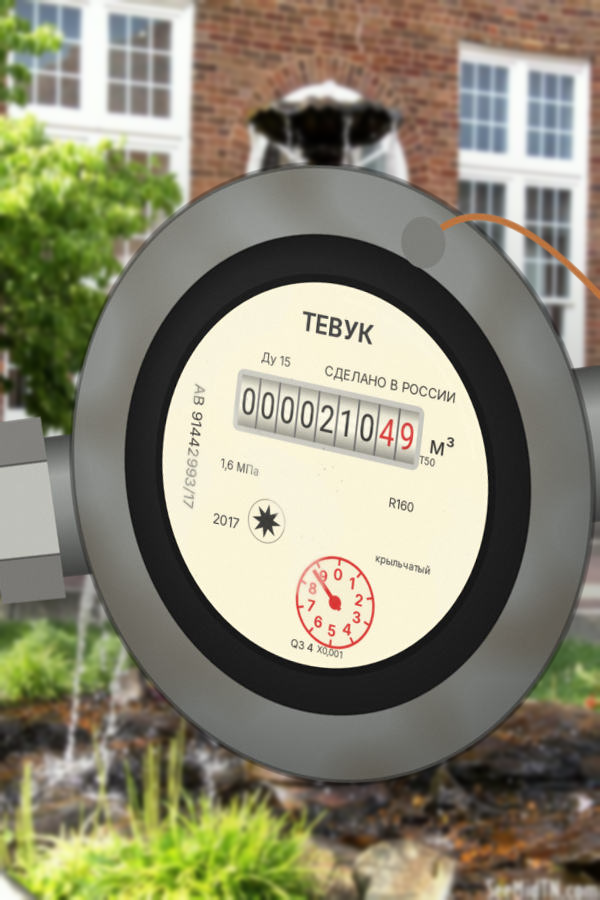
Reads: {"value": 210.498, "unit": "m³"}
